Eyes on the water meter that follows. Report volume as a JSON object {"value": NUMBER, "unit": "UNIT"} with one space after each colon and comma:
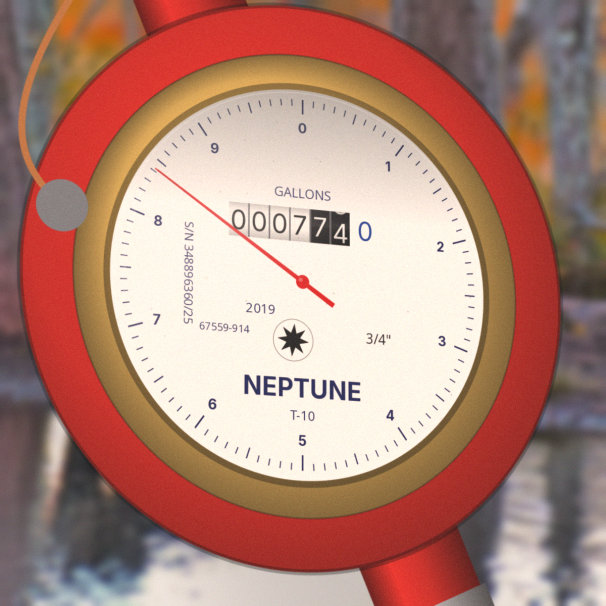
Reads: {"value": 7738.4, "unit": "gal"}
